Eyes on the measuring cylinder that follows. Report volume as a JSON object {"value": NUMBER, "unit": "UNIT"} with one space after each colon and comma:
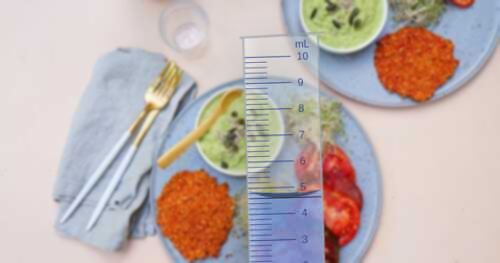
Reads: {"value": 4.6, "unit": "mL"}
